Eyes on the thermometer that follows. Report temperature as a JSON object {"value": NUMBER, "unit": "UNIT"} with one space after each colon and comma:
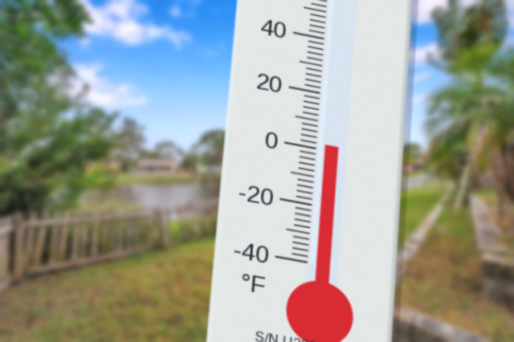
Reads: {"value": 2, "unit": "°F"}
